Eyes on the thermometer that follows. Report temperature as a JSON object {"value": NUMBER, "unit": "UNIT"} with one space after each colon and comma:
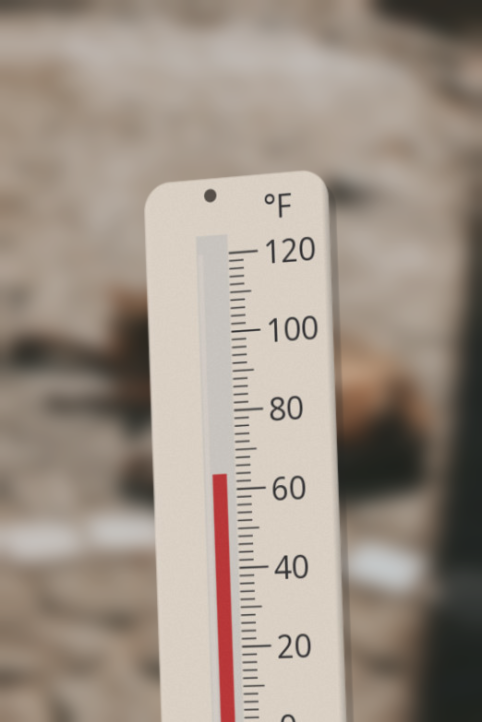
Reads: {"value": 64, "unit": "°F"}
